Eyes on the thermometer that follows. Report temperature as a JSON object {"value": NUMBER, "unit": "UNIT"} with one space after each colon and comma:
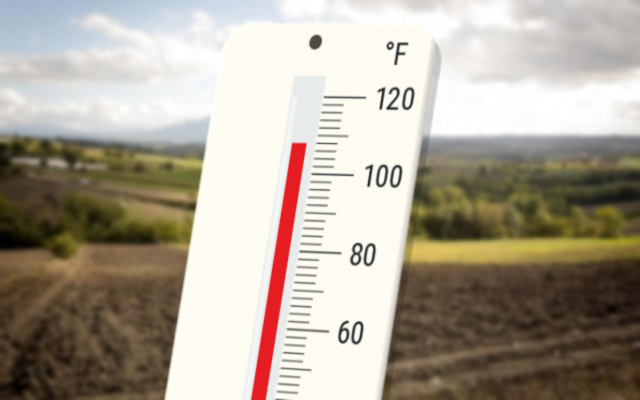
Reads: {"value": 108, "unit": "°F"}
